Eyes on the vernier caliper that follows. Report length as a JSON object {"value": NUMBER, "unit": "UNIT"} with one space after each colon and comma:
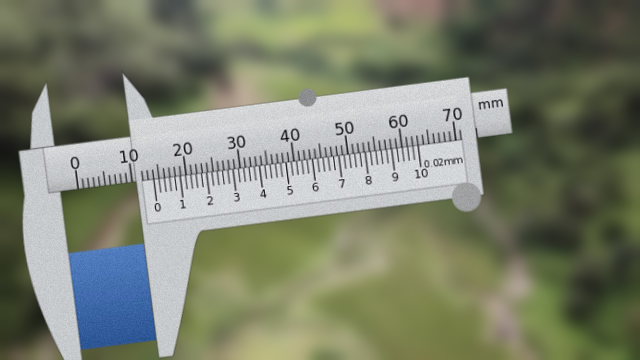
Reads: {"value": 14.0, "unit": "mm"}
